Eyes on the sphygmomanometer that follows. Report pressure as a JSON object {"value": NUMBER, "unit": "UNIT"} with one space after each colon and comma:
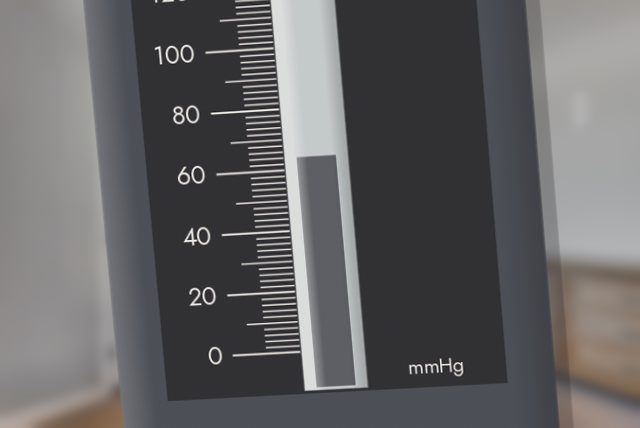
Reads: {"value": 64, "unit": "mmHg"}
